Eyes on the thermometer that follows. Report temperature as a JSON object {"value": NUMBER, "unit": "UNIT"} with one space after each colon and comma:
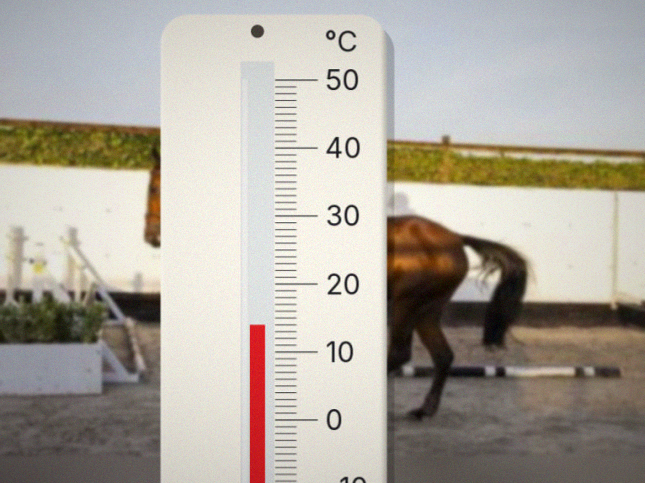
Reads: {"value": 14, "unit": "°C"}
